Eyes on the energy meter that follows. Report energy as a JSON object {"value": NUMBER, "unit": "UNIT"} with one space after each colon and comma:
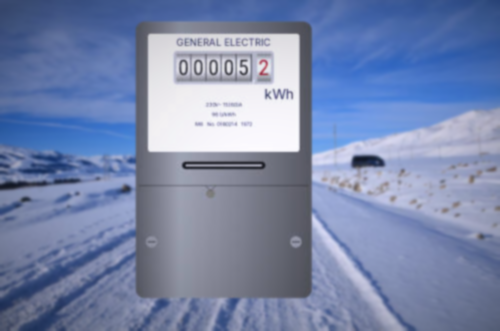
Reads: {"value": 5.2, "unit": "kWh"}
